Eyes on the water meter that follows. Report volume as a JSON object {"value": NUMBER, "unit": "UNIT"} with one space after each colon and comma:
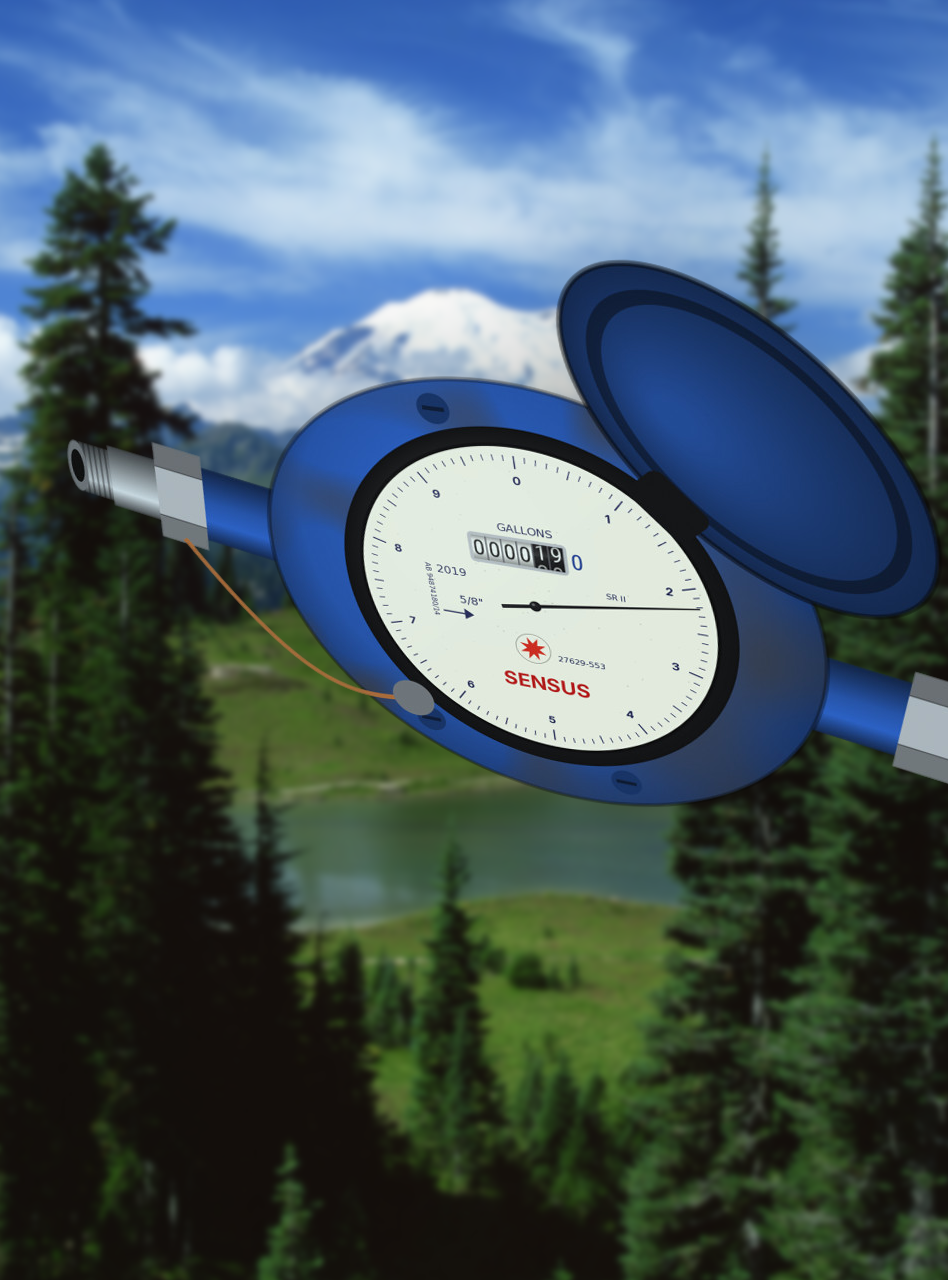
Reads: {"value": 192.2, "unit": "gal"}
